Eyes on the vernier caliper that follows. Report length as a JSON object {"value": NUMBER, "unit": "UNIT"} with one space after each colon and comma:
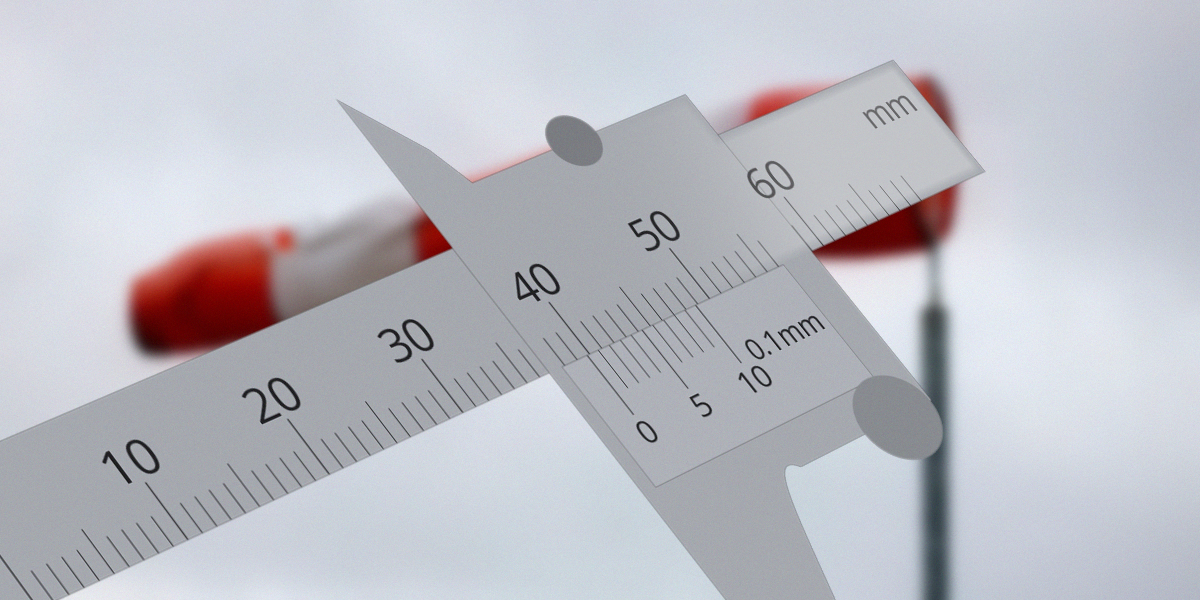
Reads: {"value": 39.8, "unit": "mm"}
